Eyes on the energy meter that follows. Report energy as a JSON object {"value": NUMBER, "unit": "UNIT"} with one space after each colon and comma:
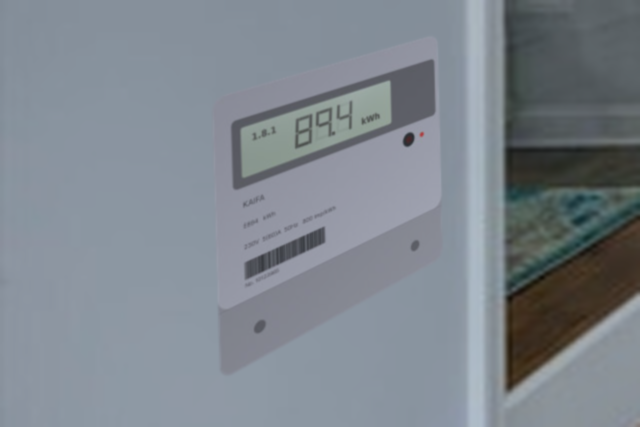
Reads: {"value": 89.4, "unit": "kWh"}
